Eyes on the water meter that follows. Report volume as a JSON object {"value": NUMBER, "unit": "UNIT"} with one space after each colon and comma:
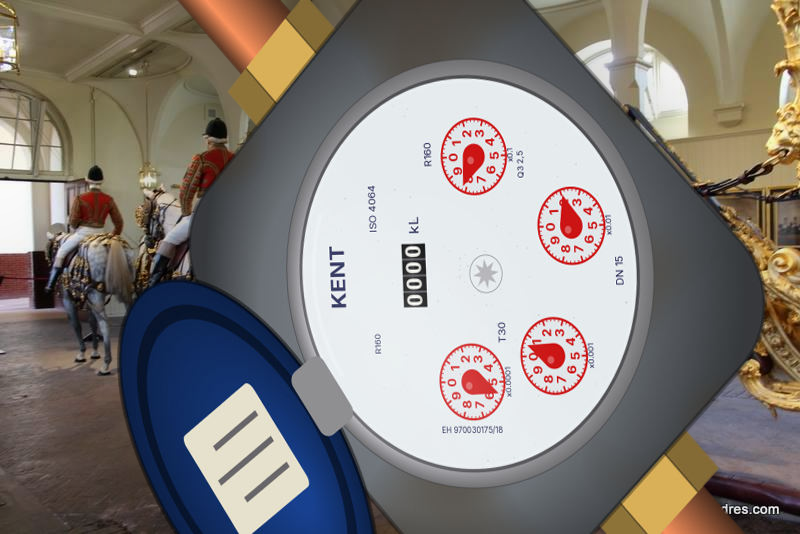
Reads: {"value": 0.8205, "unit": "kL"}
